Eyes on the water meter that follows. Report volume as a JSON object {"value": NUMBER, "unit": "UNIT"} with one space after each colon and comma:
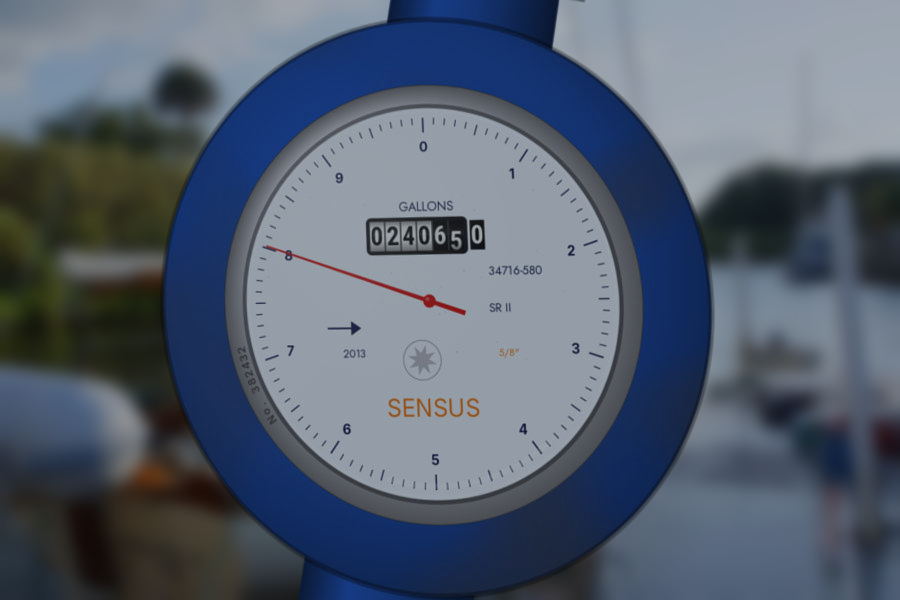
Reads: {"value": 240648.0, "unit": "gal"}
